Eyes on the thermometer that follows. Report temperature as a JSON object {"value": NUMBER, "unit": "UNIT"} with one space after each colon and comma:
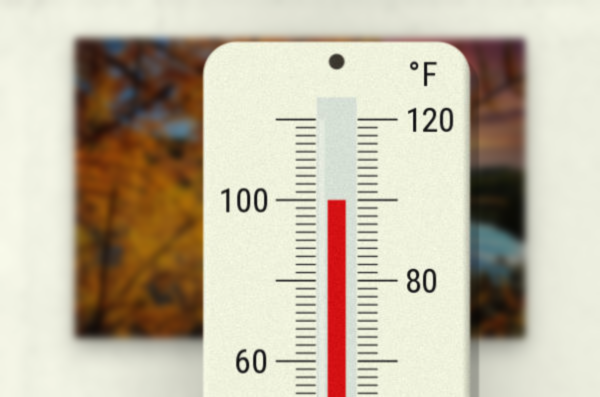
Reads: {"value": 100, "unit": "°F"}
